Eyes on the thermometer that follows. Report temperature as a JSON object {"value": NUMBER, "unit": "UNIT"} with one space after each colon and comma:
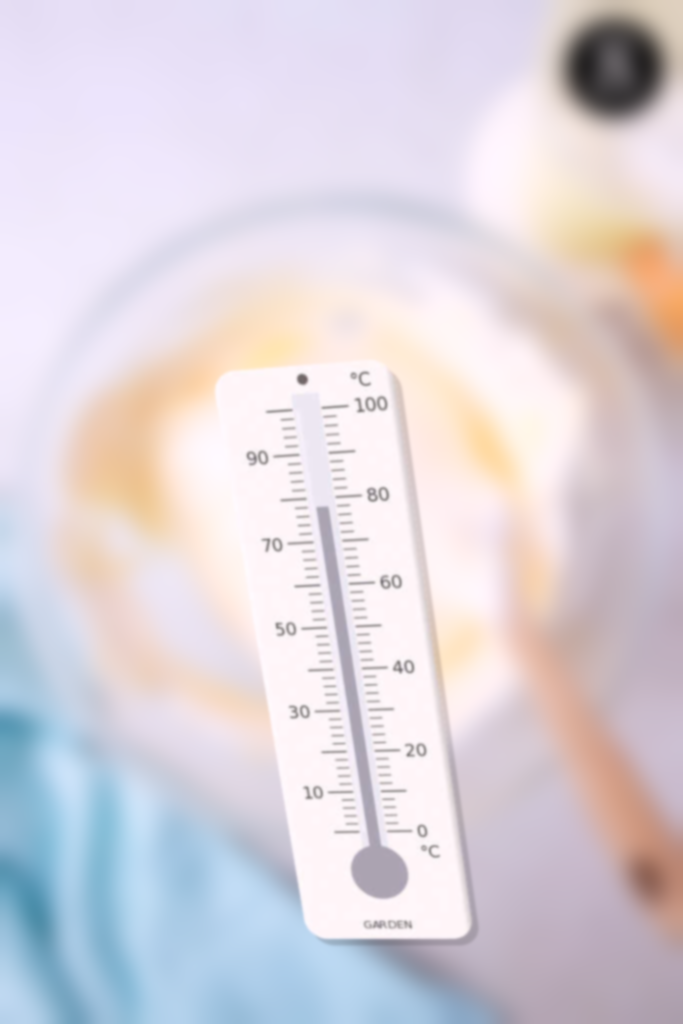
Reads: {"value": 78, "unit": "°C"}
